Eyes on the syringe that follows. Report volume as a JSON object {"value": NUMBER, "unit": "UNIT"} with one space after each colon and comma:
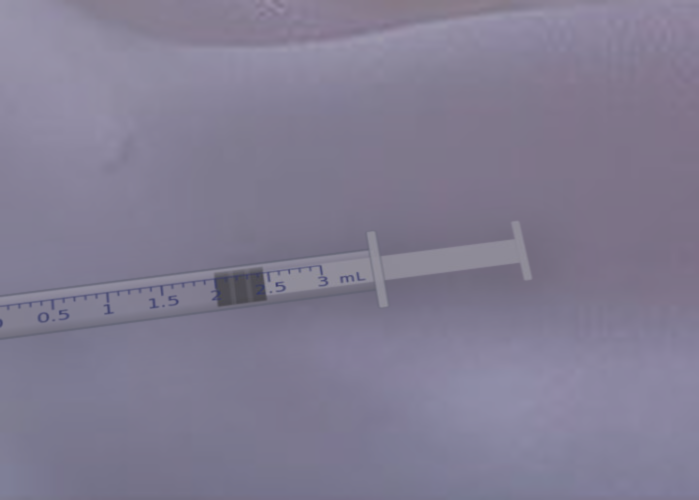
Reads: {"value": 2, "unit": "mL"}
